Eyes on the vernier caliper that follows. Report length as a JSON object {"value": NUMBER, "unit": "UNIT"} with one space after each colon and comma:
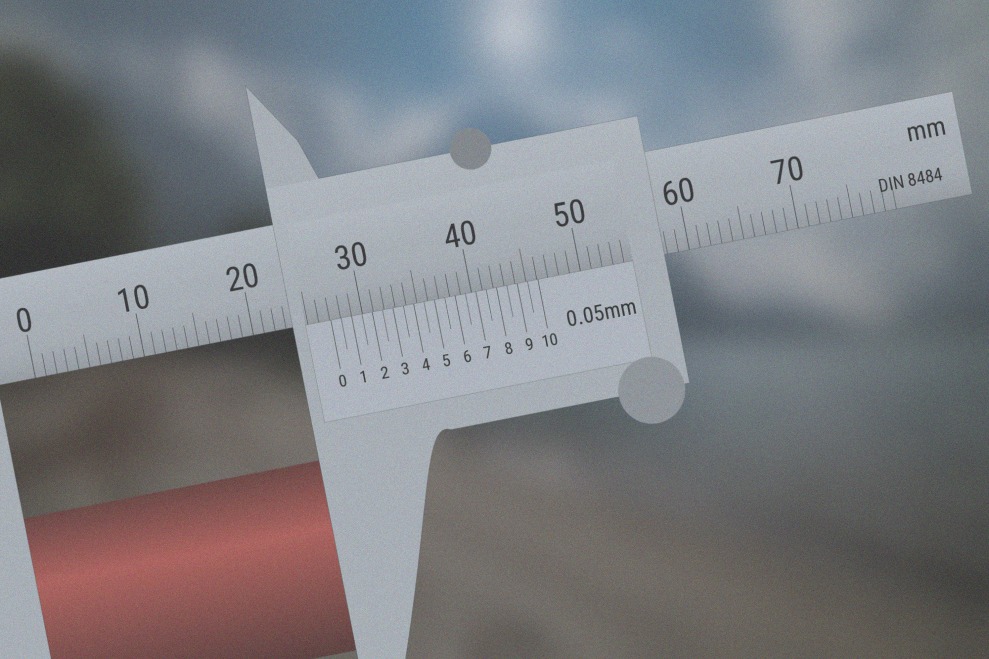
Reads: {"value": 27.1, "unit": "mm"}
